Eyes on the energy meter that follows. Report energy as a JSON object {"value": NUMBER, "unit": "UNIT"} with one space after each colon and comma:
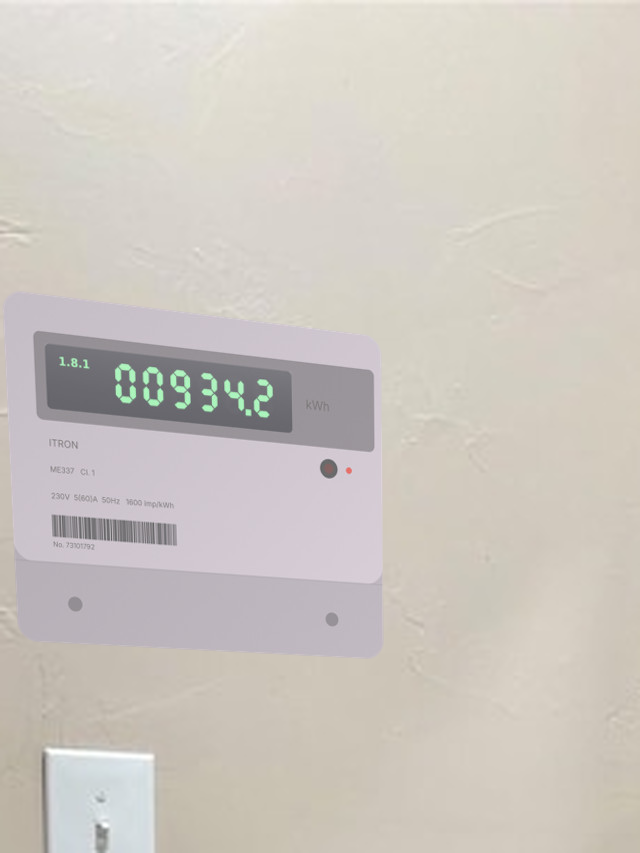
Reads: {"value": 934.2, "unit": "kWh"}
